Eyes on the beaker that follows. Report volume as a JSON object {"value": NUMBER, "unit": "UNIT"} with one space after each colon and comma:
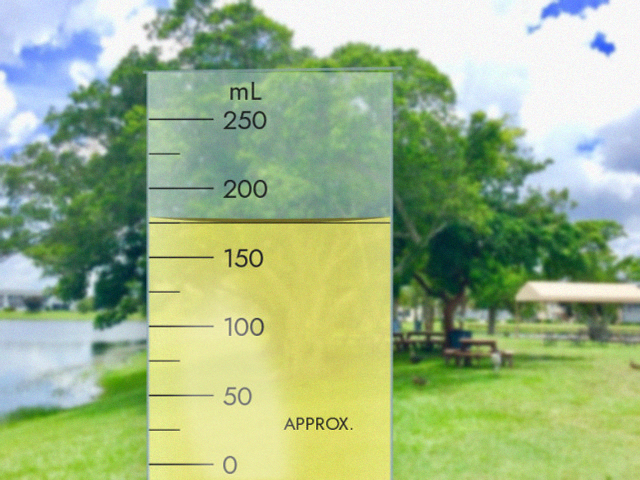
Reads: {"value": 175, "unit": "mL"}
